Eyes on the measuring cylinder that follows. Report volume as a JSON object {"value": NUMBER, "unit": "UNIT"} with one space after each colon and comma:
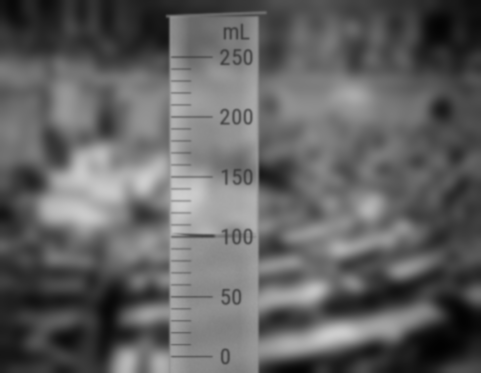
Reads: {"value": 100, "unit": "mL"}
